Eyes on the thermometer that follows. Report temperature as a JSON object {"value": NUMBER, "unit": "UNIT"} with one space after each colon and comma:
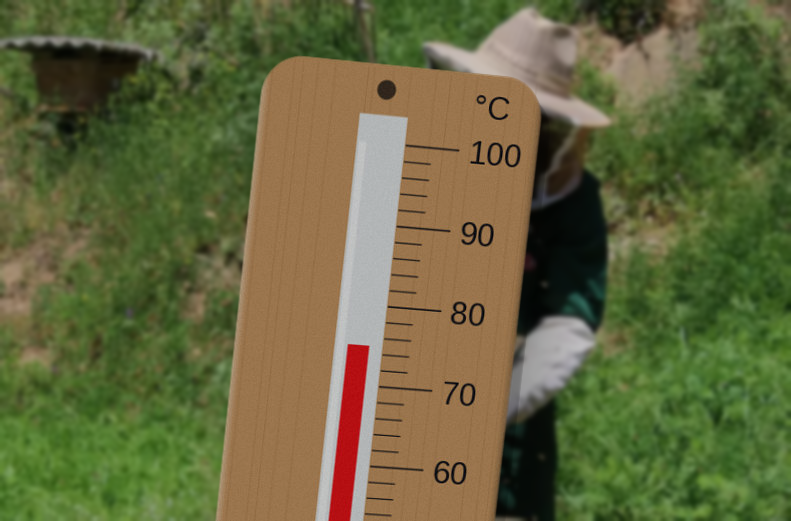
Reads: {"value": 75, "unit": "°C"}
